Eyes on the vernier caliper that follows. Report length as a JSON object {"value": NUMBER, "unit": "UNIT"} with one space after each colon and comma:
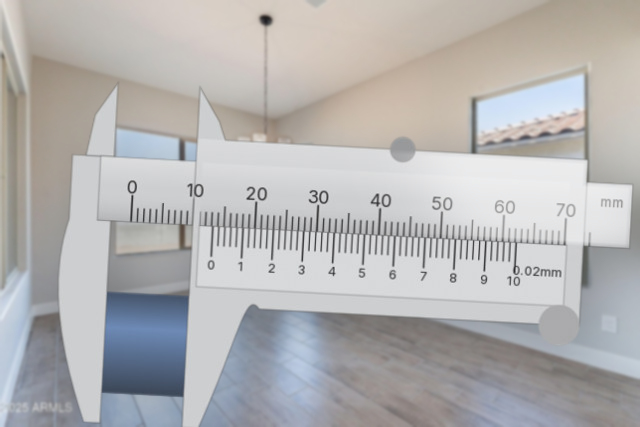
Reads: {"value": 13.2, "unit": "mm"}
